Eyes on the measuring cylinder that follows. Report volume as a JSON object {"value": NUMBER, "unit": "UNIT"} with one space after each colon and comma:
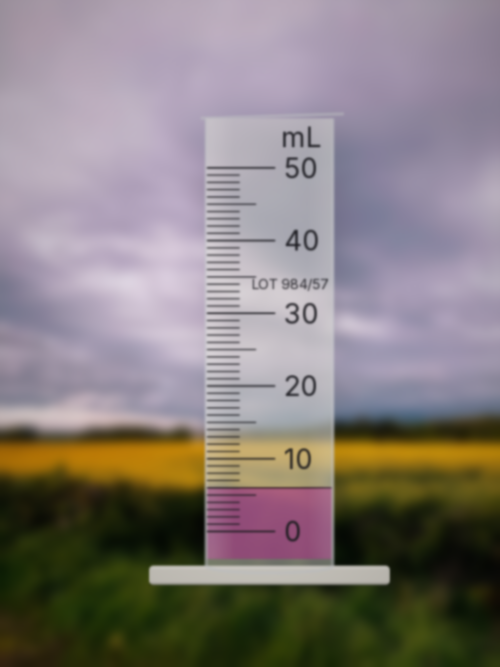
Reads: {"value": 6, "unit": "mL"}
